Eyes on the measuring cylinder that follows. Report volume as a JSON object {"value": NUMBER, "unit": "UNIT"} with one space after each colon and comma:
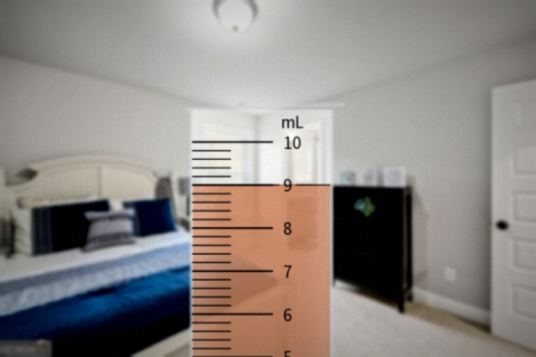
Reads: {"value": 9, "unit": "mL"}
